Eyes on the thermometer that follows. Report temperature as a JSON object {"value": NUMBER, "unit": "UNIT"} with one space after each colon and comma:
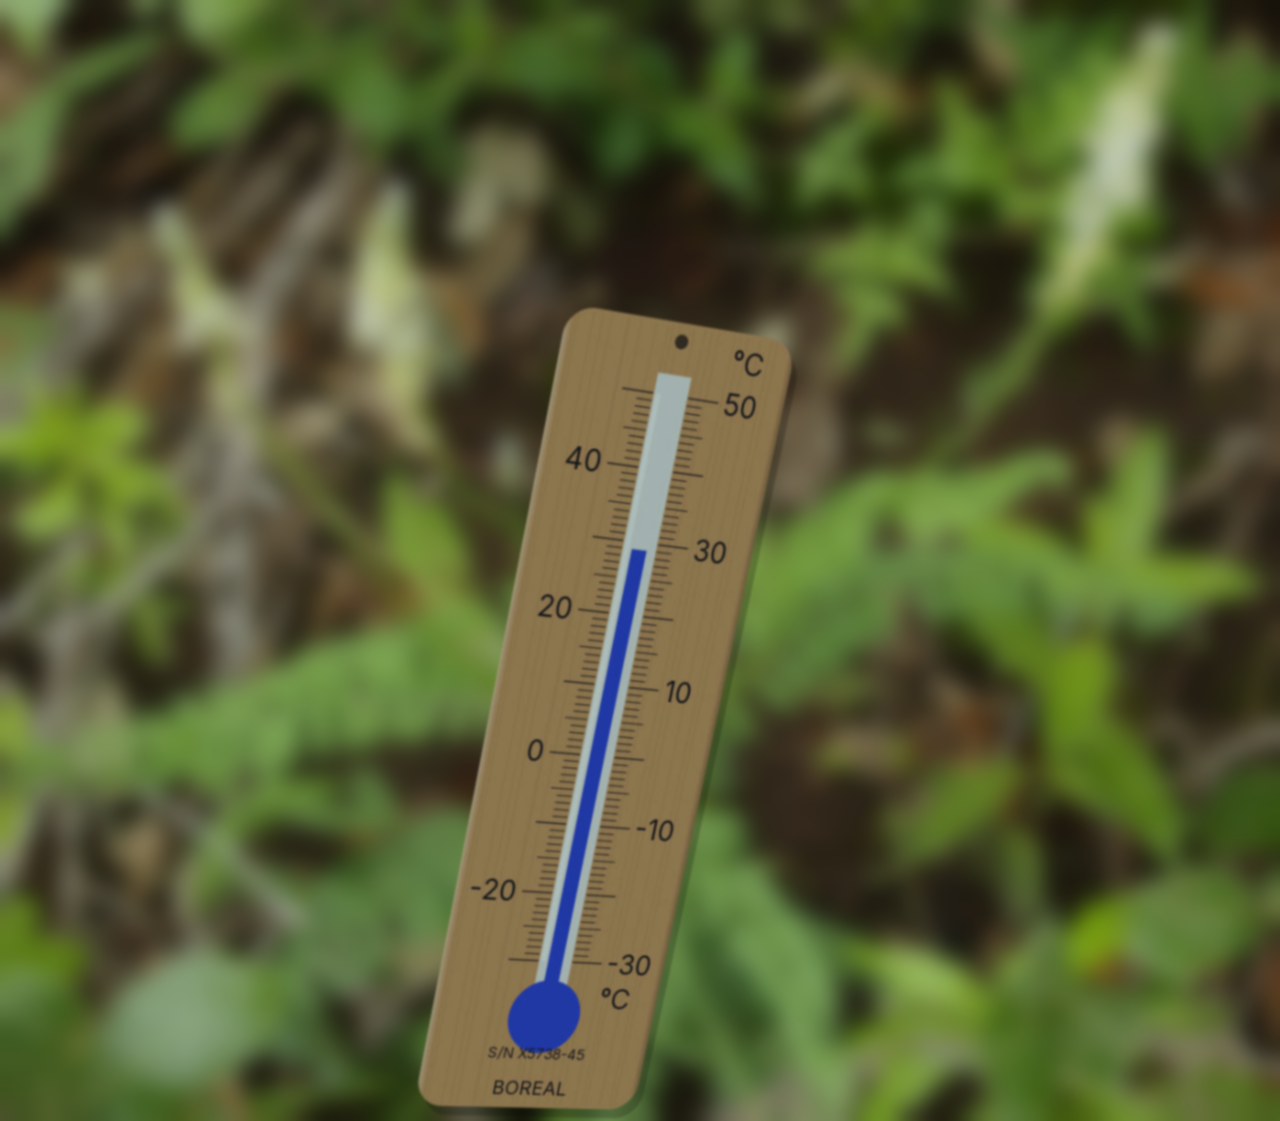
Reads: {"value": 29, "unit": "°C"}
